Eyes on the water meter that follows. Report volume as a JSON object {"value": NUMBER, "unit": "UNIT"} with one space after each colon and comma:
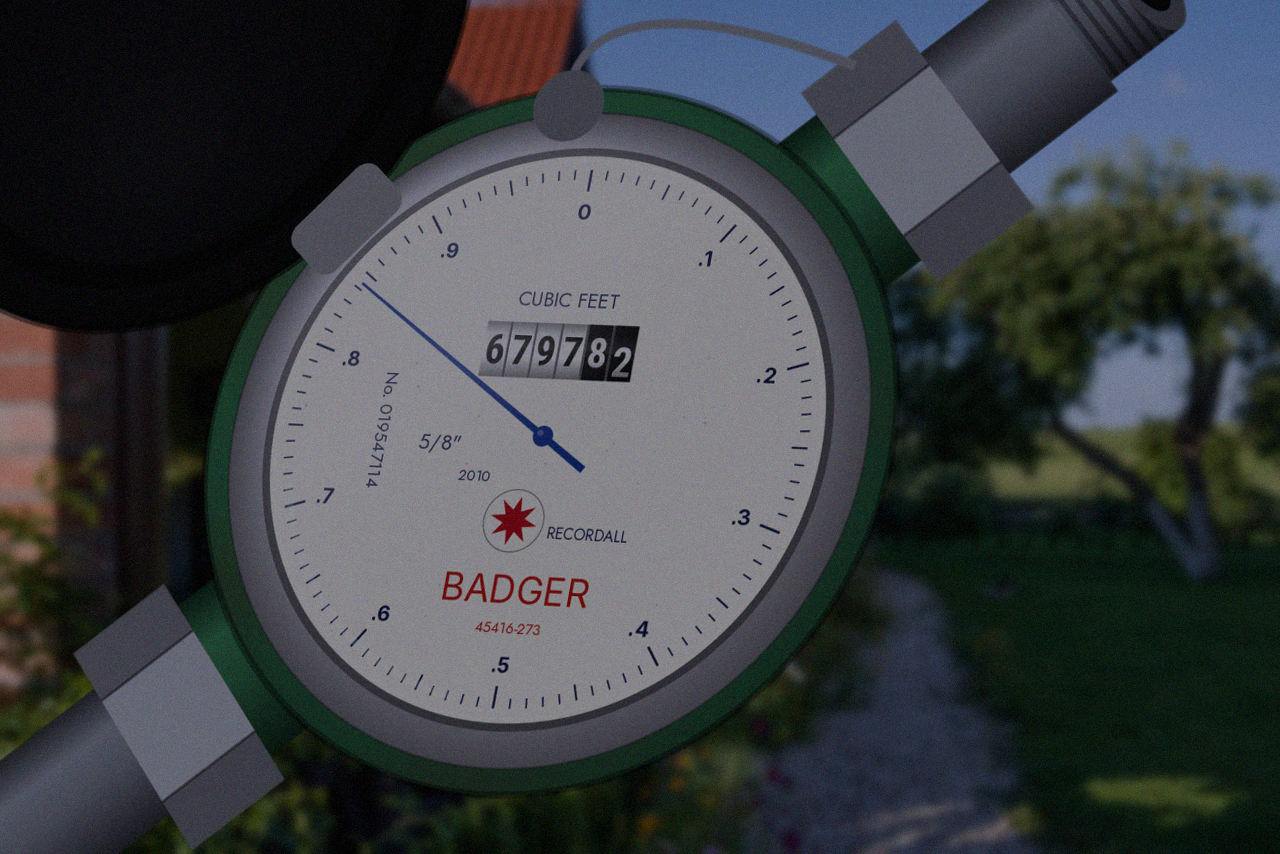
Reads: {"value": 679781.84, "unit": "ft³"}
